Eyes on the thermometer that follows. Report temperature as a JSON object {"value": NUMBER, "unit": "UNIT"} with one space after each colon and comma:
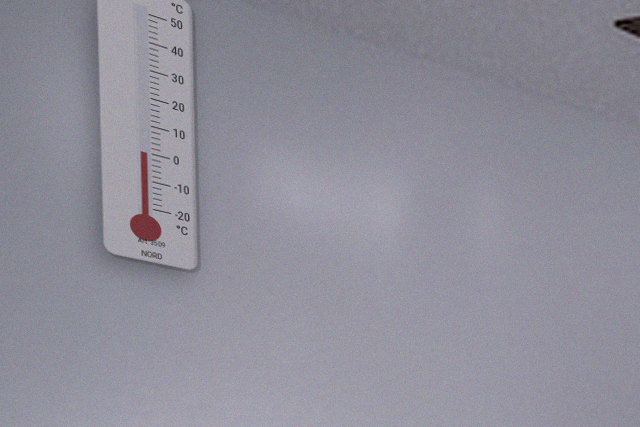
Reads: {"value": 0, "unit": "°C"}
